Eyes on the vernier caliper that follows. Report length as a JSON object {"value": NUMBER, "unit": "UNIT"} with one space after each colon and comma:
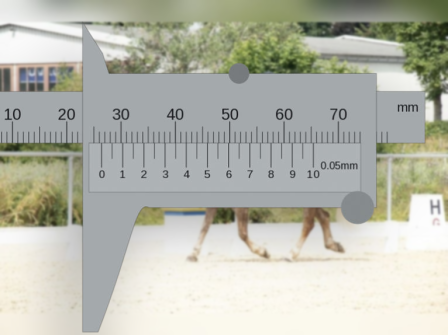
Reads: {"value": 26.4, "unit": "mm"}
